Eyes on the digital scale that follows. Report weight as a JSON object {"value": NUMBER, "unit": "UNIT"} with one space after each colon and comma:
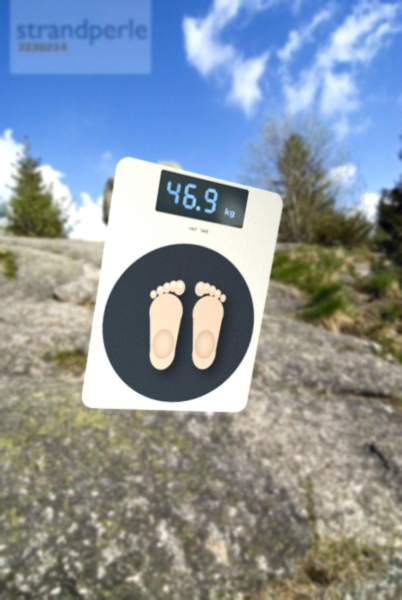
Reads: {"value": 46.9, "unit": "kg"}
